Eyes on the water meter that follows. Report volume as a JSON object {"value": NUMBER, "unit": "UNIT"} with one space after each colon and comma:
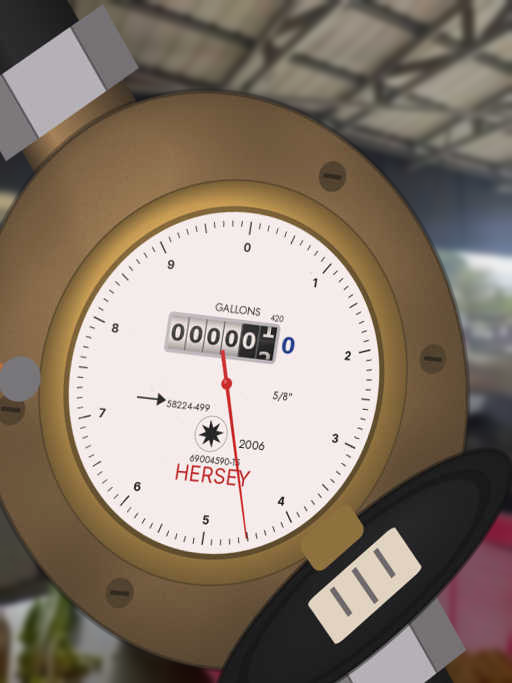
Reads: {"value": 14.5, "unit": "gal"}
